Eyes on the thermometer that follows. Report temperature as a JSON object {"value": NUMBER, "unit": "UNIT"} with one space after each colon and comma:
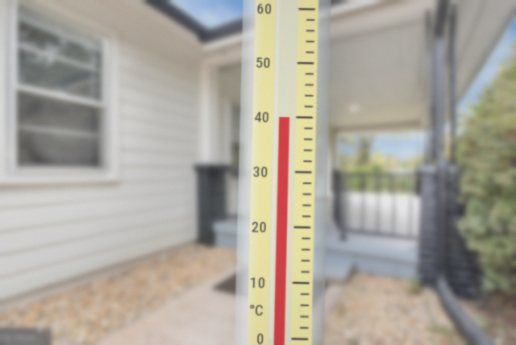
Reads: {"value": 40, "unit": "°C"}
